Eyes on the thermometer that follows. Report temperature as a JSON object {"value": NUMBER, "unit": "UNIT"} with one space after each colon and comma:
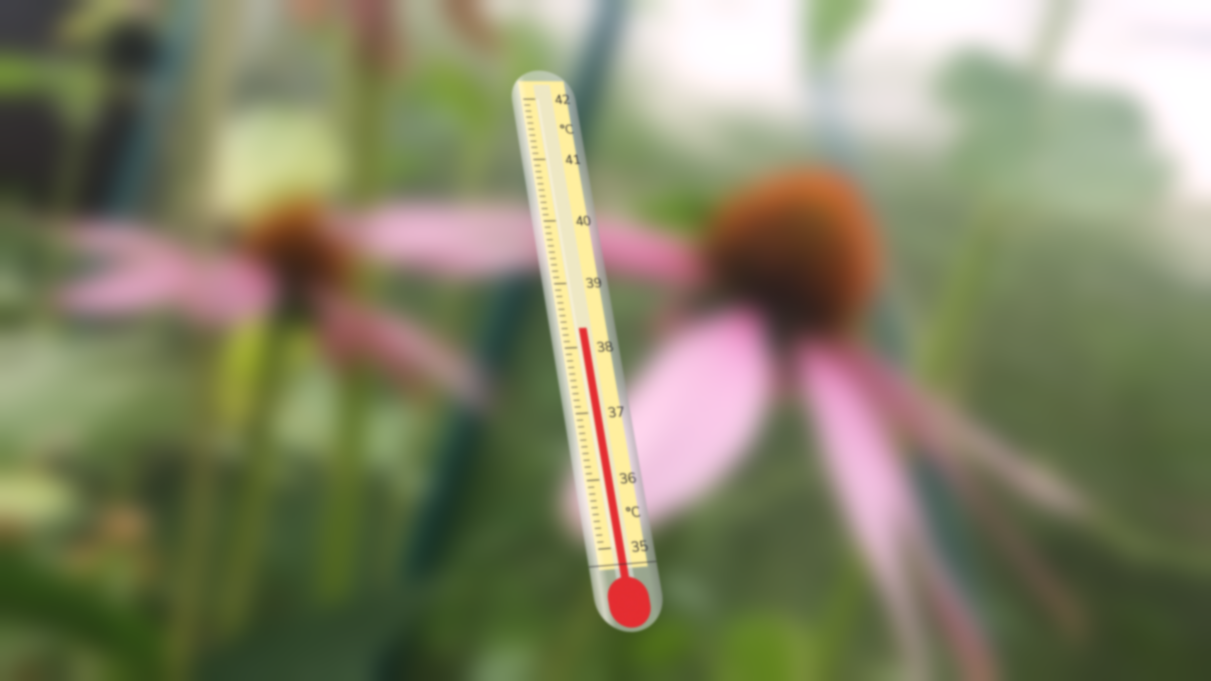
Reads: {"value": 38.3, "unit": "°C"}
